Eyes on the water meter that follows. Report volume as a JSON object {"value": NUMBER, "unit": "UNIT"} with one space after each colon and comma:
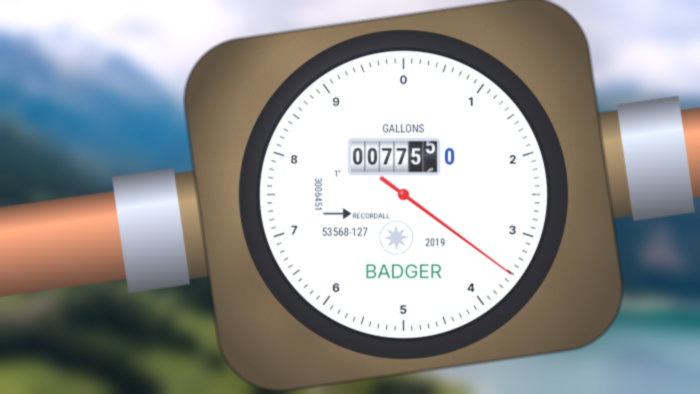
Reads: {"value": 77553.5, "unit": "gal"}
